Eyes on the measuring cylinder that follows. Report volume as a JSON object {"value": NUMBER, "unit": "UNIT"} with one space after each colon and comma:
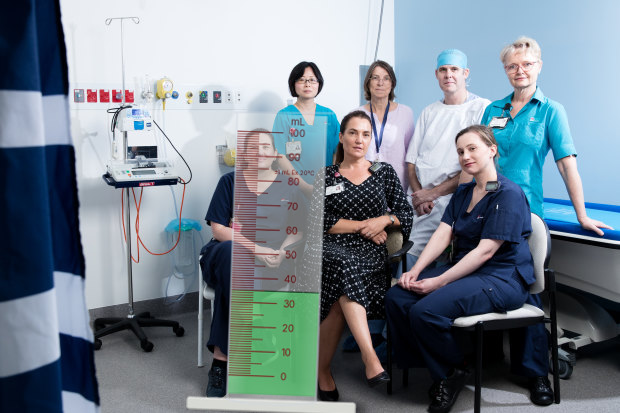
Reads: {"value": 35, "unit": "mL"}
